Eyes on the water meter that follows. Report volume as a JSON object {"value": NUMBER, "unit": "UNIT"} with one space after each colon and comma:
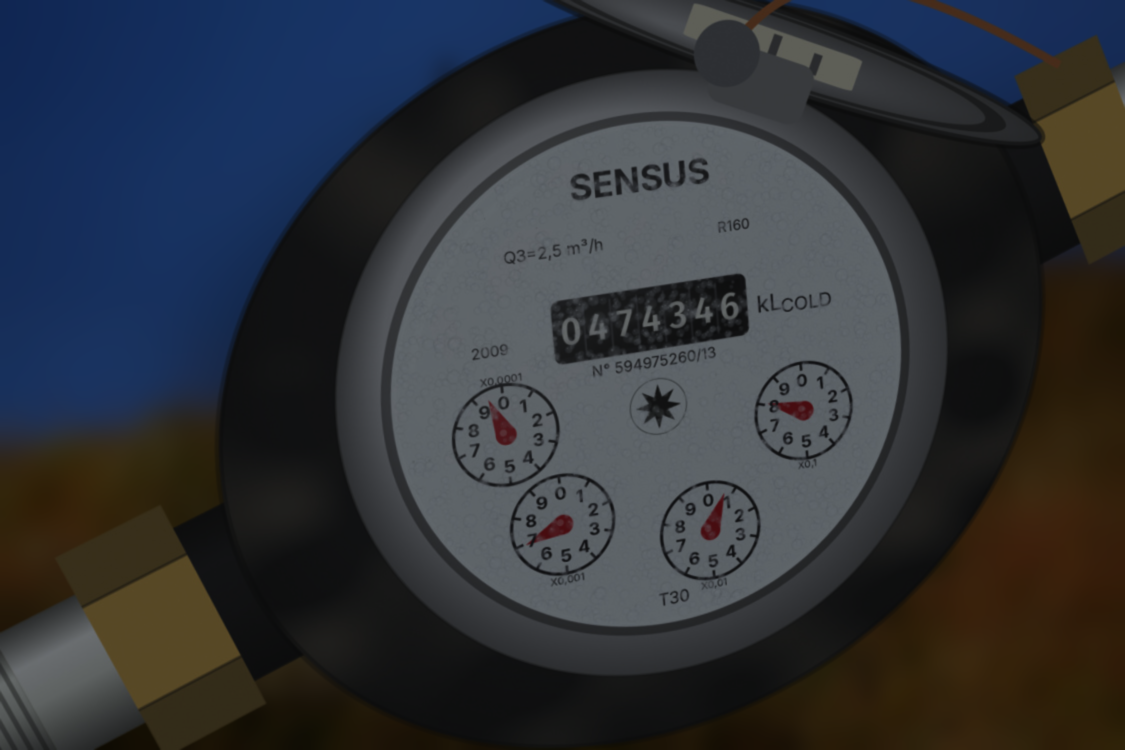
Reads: {"value": 474346.8069, "unit": "kL"}
